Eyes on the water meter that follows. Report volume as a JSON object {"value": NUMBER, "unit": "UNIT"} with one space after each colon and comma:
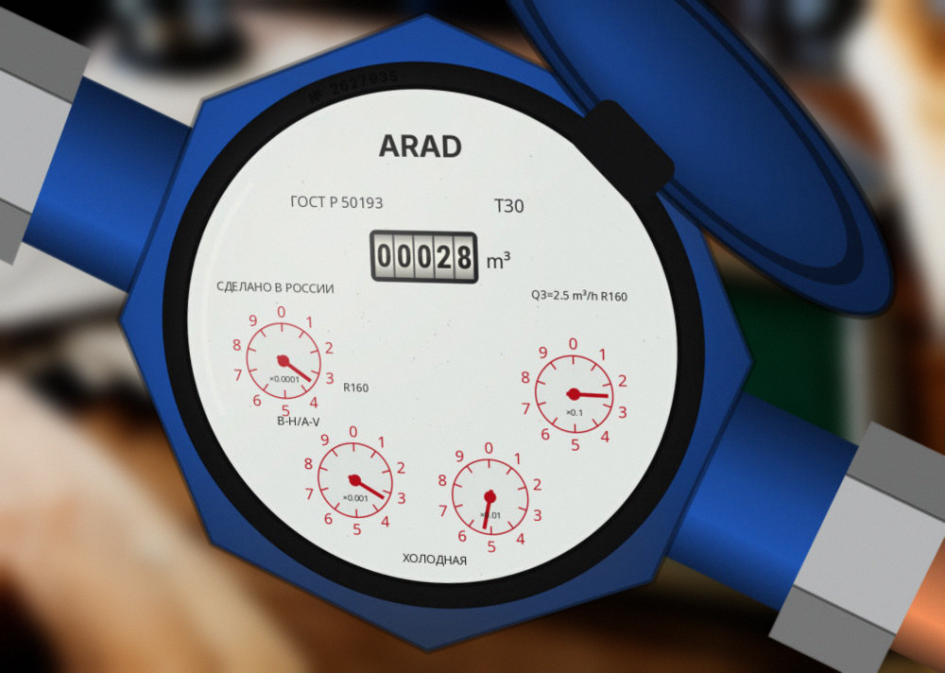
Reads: {"value": 28.2533, "unit": "m³"}
